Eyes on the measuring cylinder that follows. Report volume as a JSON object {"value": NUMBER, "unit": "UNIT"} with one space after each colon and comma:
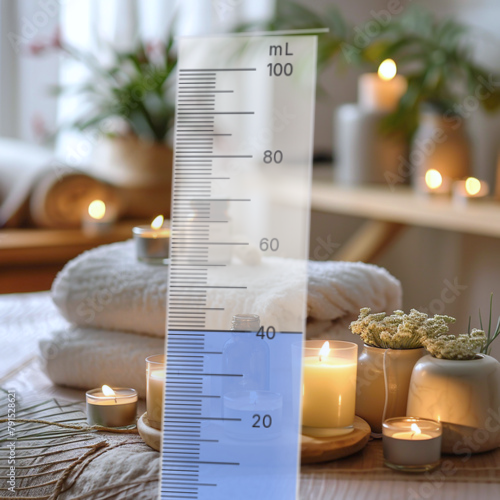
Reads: {"value": 40, "unit": "mL"}
